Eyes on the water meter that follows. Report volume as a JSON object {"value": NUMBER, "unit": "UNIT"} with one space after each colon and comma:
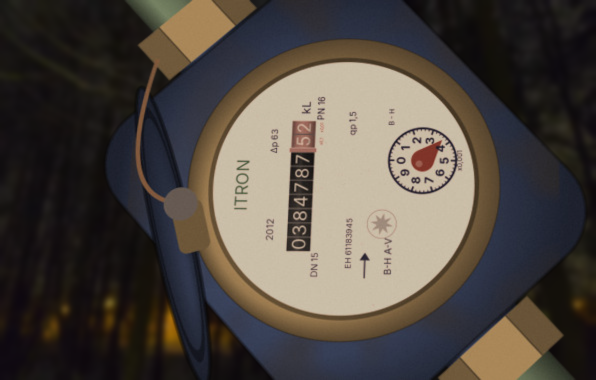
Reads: {"value": 384787.523, "unit": "kL"}
